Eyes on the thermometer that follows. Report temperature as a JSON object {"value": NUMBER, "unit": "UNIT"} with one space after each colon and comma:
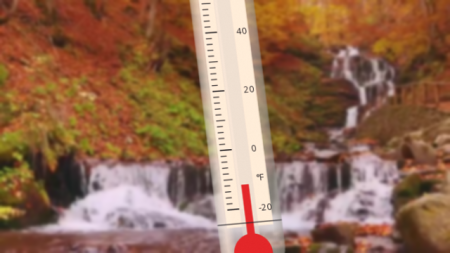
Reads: {"value": -12, "unit": "°F"}
